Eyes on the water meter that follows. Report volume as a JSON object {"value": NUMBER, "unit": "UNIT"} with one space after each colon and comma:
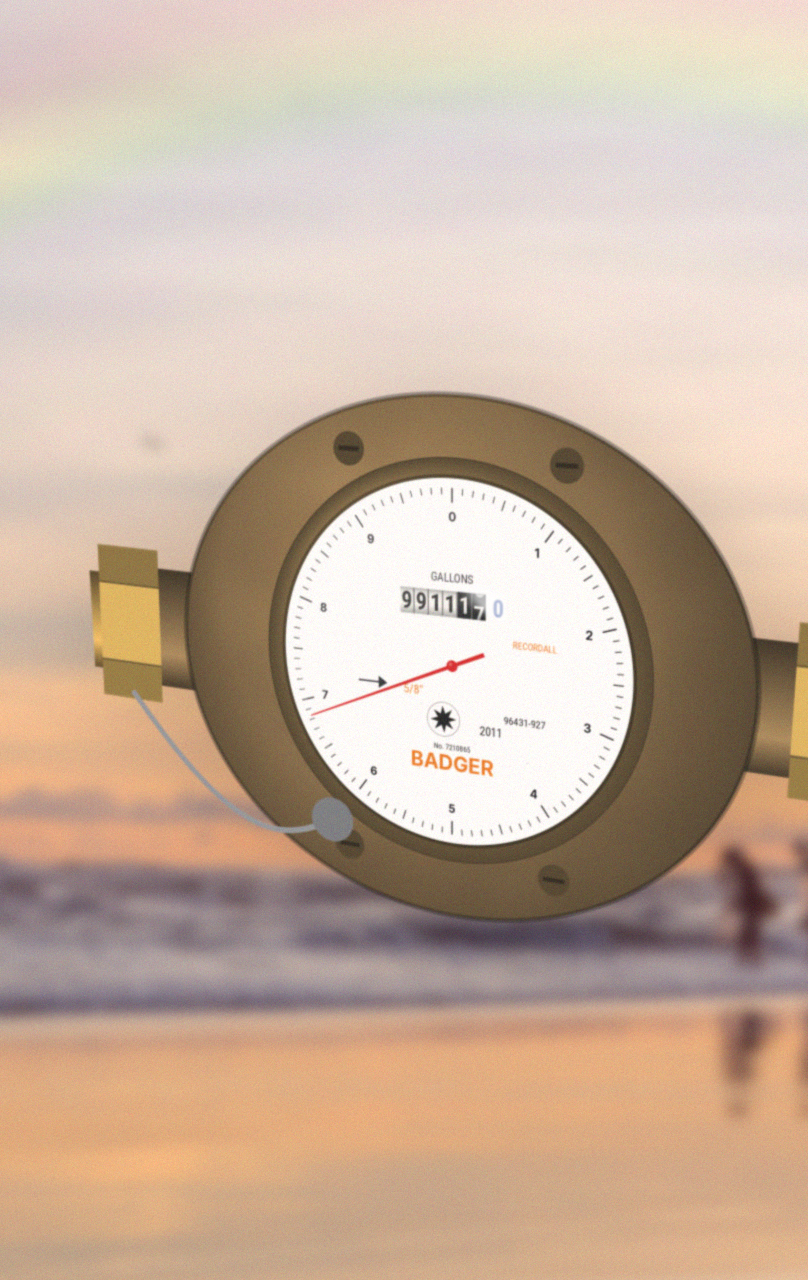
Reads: {"value": 9911166.8, "unit": "gal"}
